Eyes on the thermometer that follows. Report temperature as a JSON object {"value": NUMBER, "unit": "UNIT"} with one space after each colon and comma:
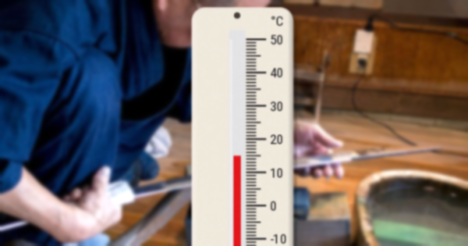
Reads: {"value": 15, "unit": "°C"}
